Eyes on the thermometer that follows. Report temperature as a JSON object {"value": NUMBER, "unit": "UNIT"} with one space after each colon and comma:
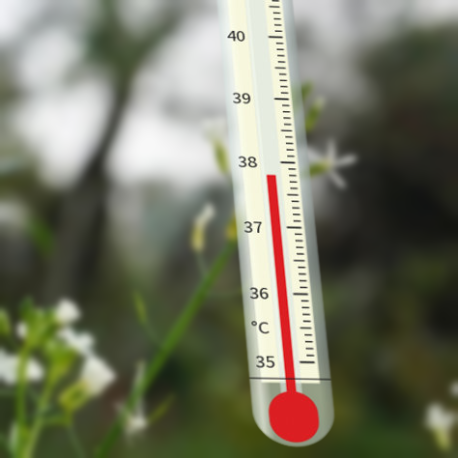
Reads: {"value": 37.8, "unit": "°C"}
